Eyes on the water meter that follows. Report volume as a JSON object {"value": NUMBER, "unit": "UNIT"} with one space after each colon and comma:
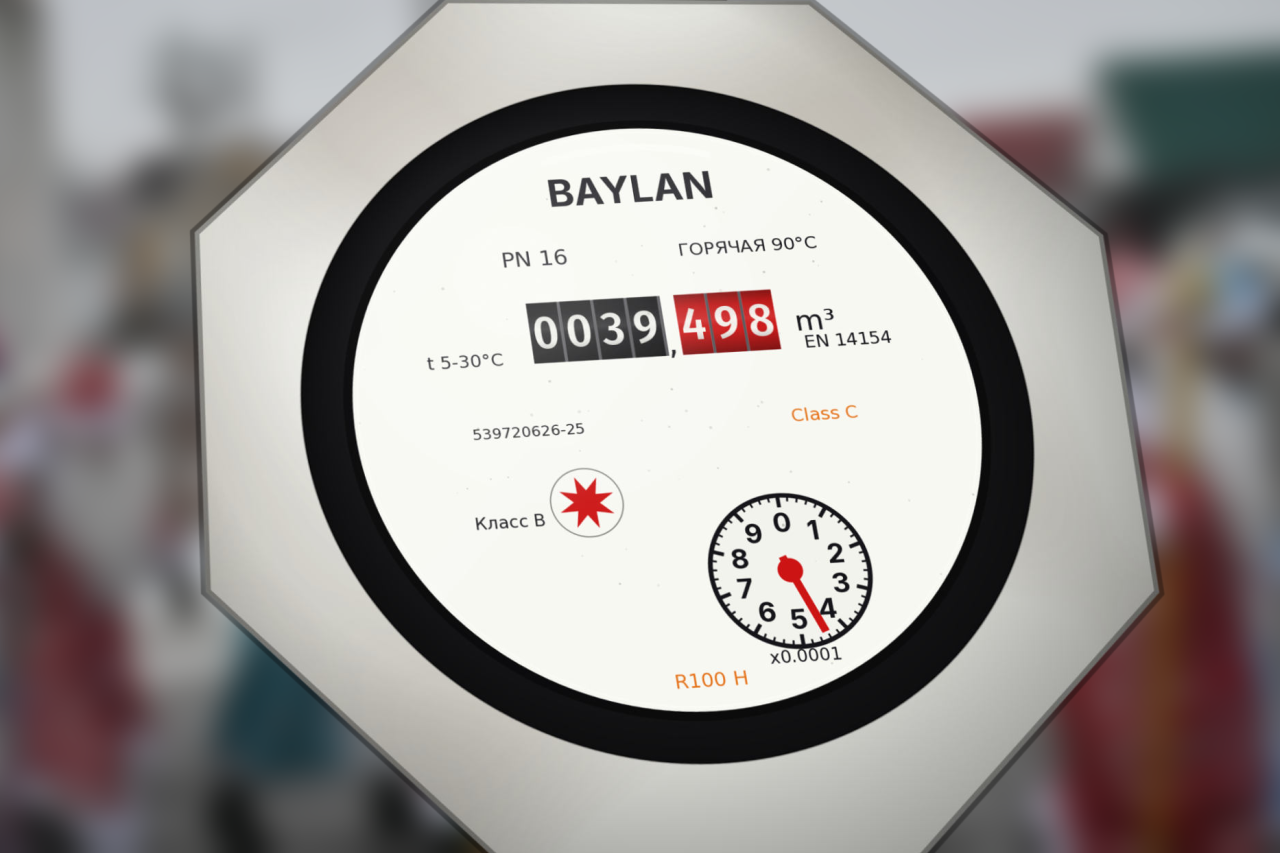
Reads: {"value": 39.4984, "unit": "m³"}
